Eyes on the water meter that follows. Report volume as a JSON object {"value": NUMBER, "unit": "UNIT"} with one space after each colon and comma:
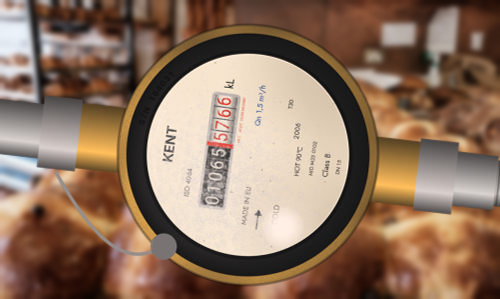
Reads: {"value": 1065.5766, "unit": "kL"}
